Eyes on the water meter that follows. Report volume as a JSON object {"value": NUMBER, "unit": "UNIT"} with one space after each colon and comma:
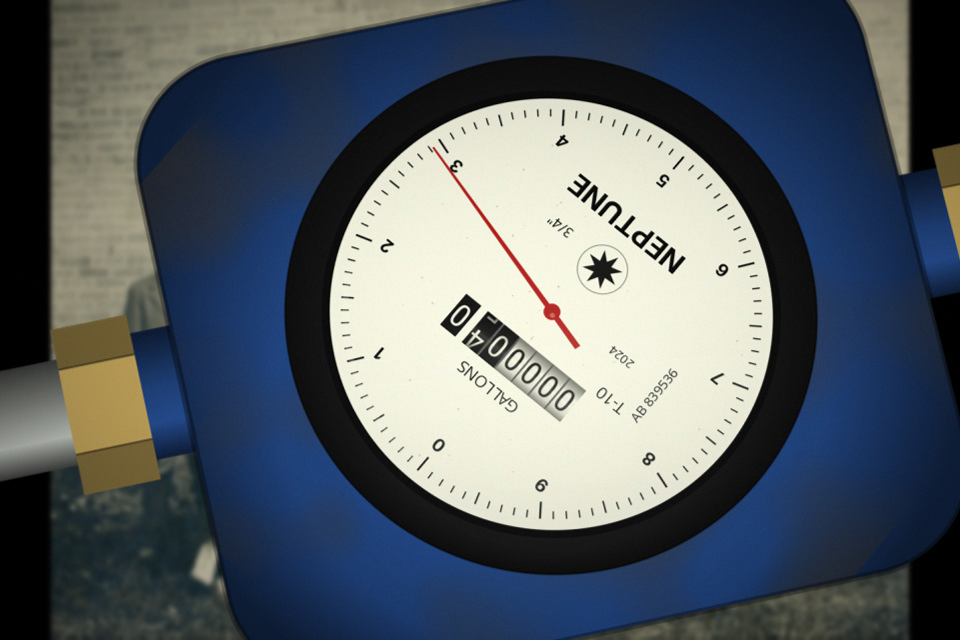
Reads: {"value": 42.9, "unit": "gal"}
